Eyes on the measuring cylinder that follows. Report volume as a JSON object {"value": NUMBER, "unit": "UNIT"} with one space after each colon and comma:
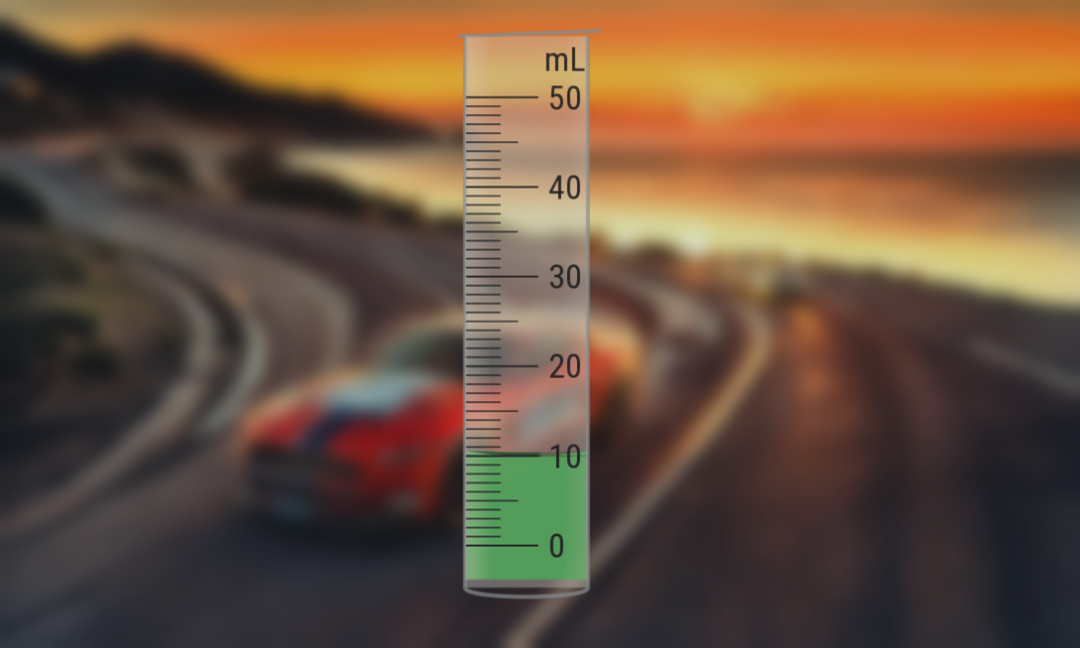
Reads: {"value": 10, "unit": "mL"}
